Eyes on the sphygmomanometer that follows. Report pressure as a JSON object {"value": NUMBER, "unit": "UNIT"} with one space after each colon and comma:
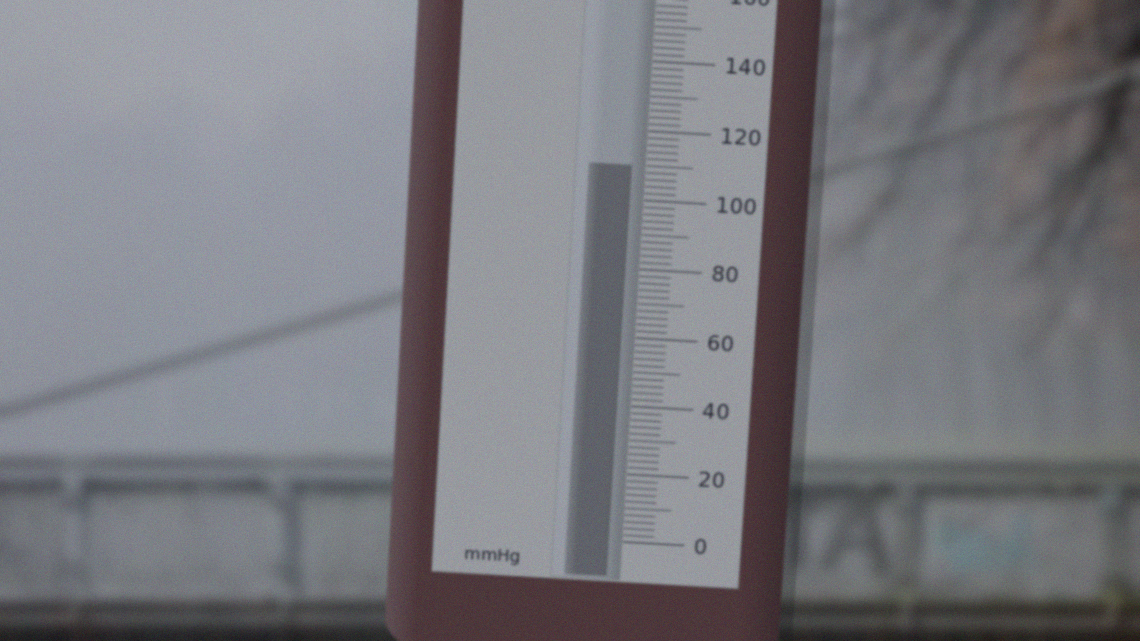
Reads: {"value": 110, "unit": "mmHg"}
